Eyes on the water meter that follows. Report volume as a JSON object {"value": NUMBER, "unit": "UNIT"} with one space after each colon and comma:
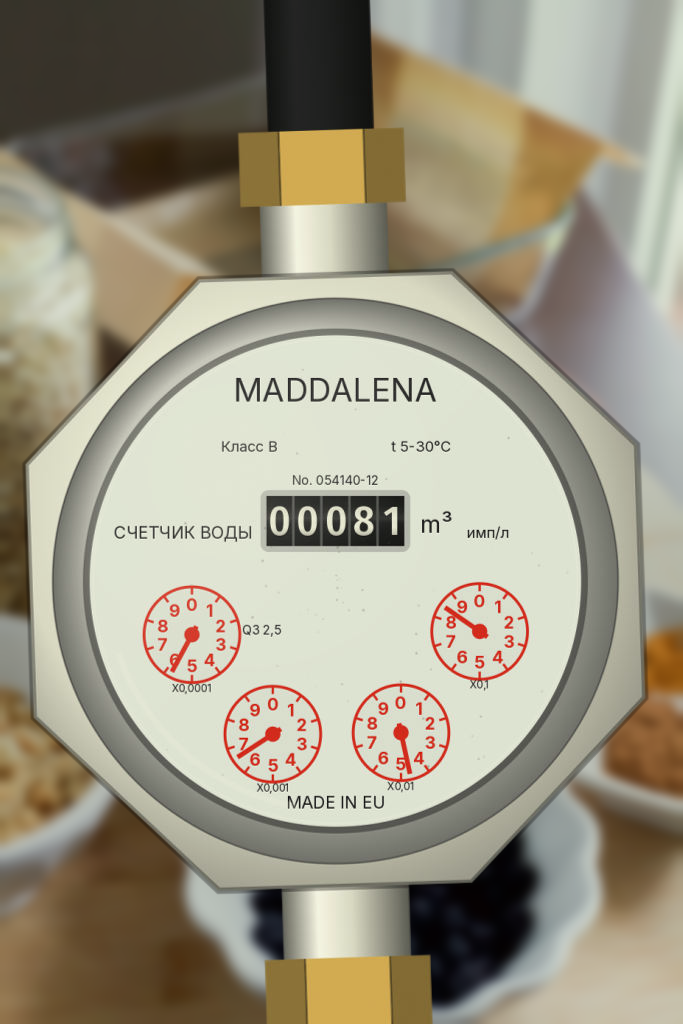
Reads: {"value": 81.8465, "unit": "m³"}
